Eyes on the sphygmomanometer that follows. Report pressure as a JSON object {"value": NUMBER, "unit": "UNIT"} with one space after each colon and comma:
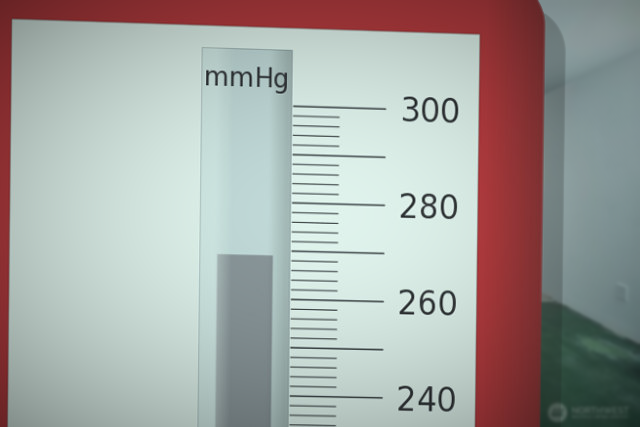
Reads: {"value": 269, "unit": "mmHg"}
